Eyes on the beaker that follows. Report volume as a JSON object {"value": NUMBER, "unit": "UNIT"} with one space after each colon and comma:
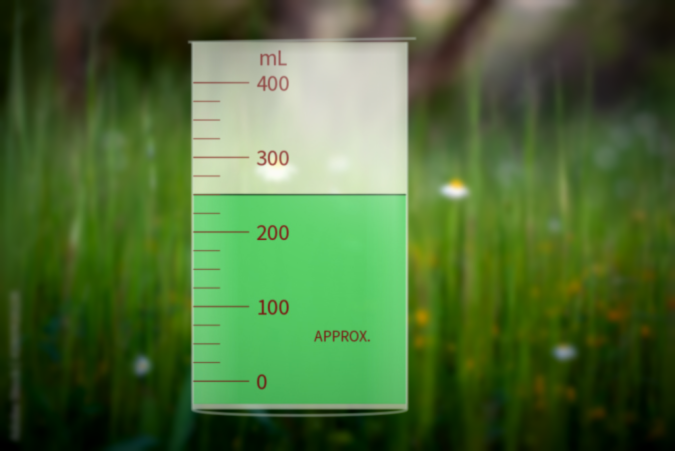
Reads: {"value": 250, "unit": "mL"}
